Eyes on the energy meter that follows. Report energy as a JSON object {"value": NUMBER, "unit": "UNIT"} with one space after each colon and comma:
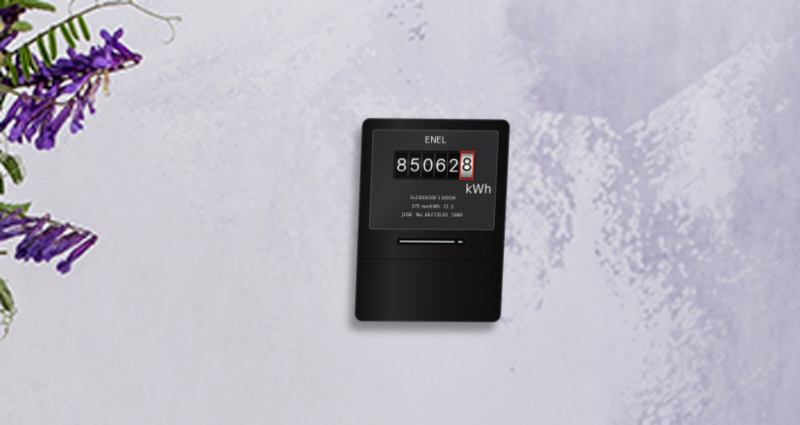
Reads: {"value": 85062.8, "unit": "kWh"}
